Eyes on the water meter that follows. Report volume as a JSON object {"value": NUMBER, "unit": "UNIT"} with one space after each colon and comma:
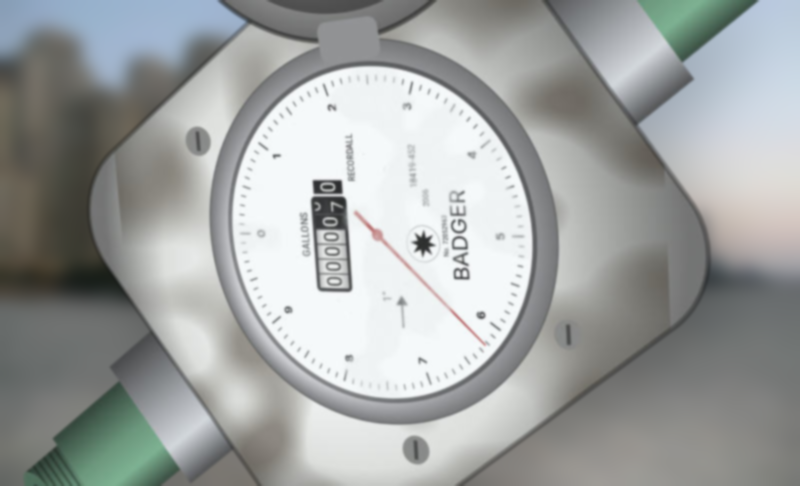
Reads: {"value": 66.2, "unit": "gal"}
